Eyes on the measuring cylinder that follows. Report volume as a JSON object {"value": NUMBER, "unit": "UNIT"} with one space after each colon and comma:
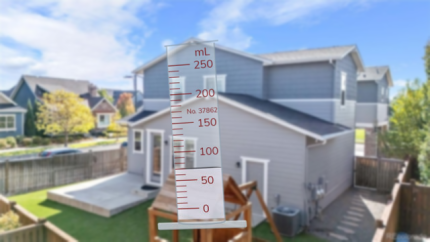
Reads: {"value": 70, "unit": "mL"}
